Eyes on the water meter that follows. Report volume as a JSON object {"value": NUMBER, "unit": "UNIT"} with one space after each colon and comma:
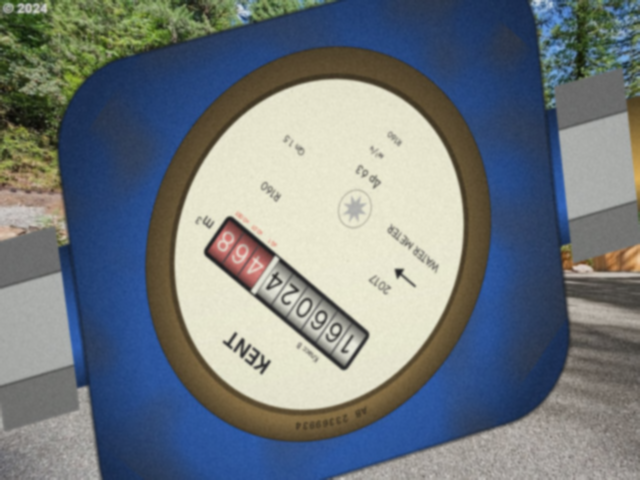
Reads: {"value": 166024.468, "unit": "m³"}
